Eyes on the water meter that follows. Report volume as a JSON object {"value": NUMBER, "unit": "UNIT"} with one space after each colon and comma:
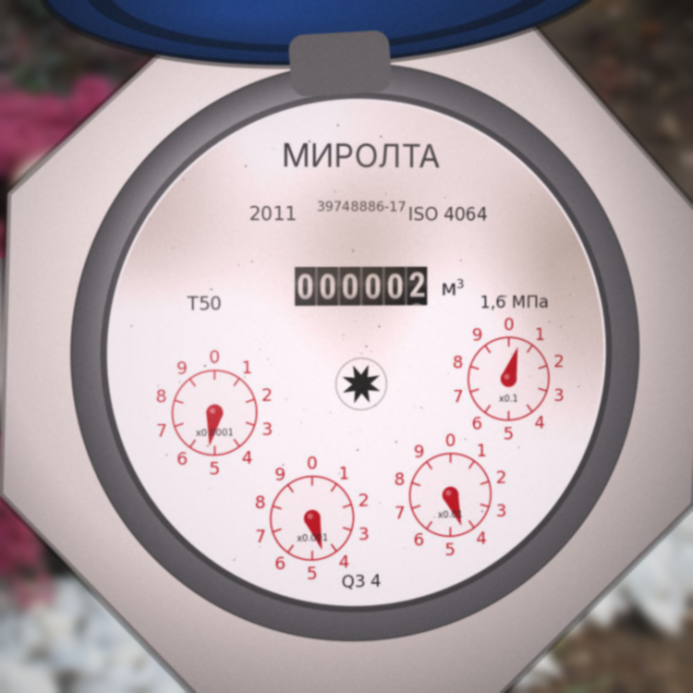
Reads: {"value": 2.0445, "unit": "m³"}
